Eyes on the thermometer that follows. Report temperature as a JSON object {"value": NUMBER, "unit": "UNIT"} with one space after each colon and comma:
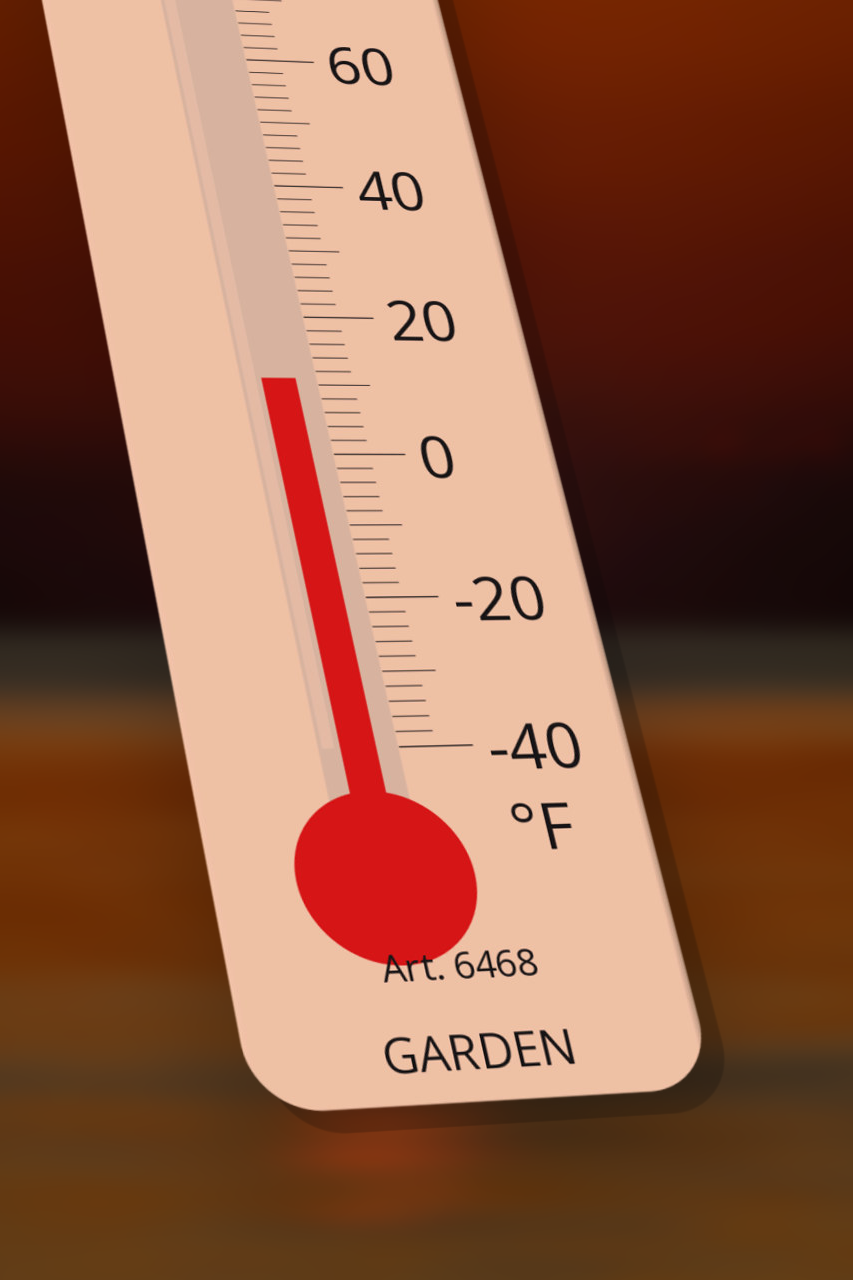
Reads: {"value": 11, "unit": "°F"}
